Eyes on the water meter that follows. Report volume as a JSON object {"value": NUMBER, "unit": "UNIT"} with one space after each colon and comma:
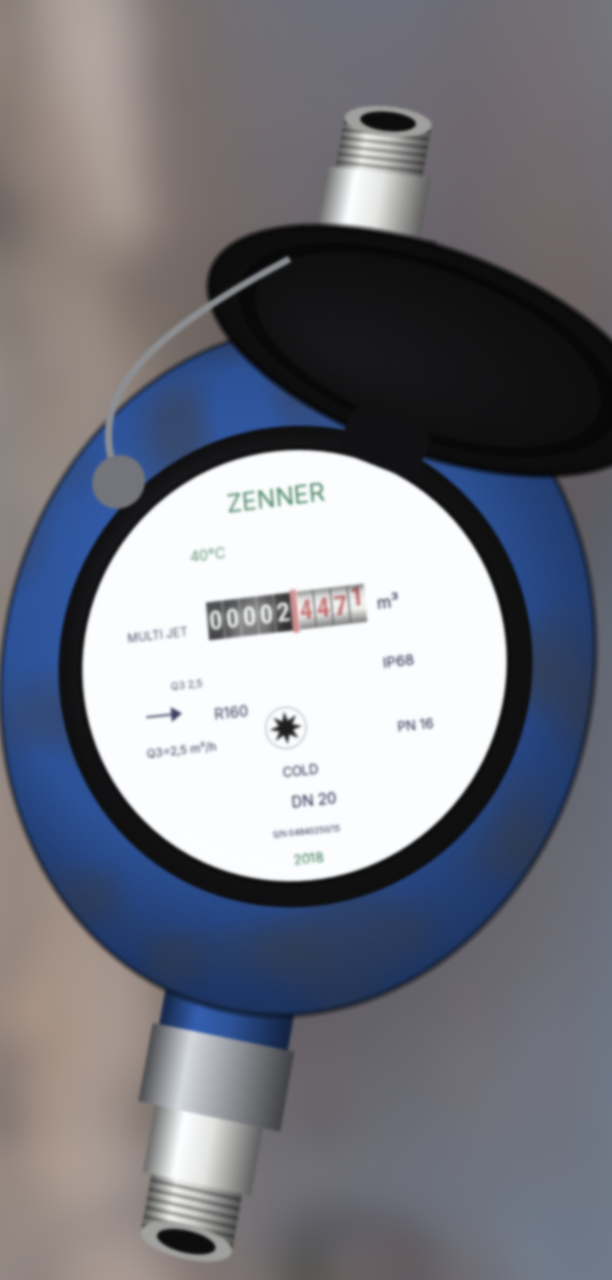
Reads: {"value": 2.4471, "unit": "m³"}
